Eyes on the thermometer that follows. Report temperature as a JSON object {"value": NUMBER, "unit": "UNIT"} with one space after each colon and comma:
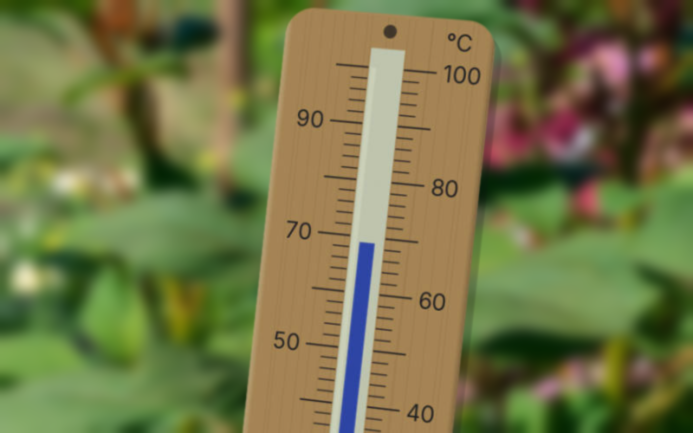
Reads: {"value": 69, "unit": "°C"}
